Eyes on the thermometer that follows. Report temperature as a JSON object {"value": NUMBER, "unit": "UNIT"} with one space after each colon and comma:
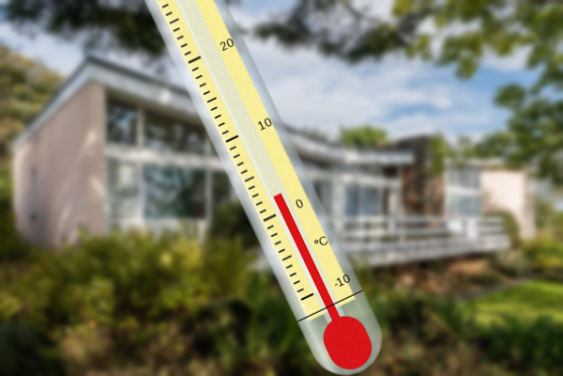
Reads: {"value": 2, "unit": "°C"}
